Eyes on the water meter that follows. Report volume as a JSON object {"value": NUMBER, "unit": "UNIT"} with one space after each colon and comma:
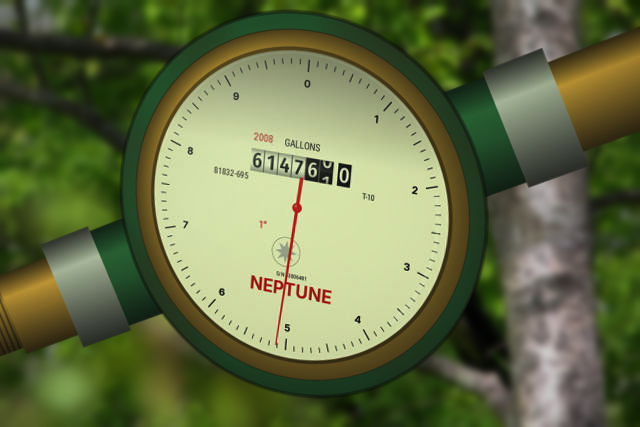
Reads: {"value": 6147605.1, "unit": "gal"}
